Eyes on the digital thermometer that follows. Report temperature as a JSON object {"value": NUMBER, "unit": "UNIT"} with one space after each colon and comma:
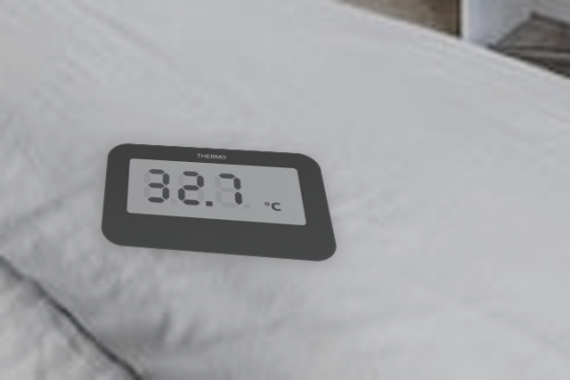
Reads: {"value": 32.7, "unit": "°C"}
